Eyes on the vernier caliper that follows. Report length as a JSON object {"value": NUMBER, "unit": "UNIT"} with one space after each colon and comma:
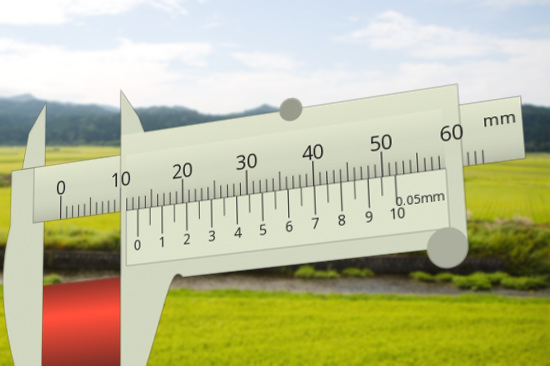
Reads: {"value": 12.8, "unit": "mm"}
